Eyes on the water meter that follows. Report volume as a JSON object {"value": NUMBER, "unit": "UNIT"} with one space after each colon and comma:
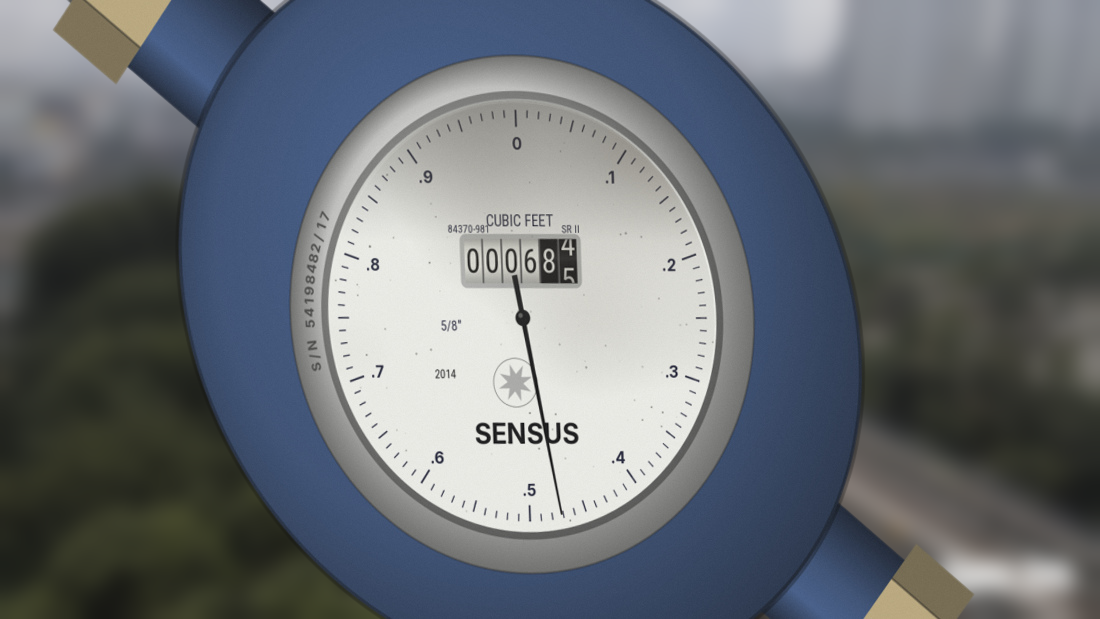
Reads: {"value": 684.47, "unit": "ft³"}
